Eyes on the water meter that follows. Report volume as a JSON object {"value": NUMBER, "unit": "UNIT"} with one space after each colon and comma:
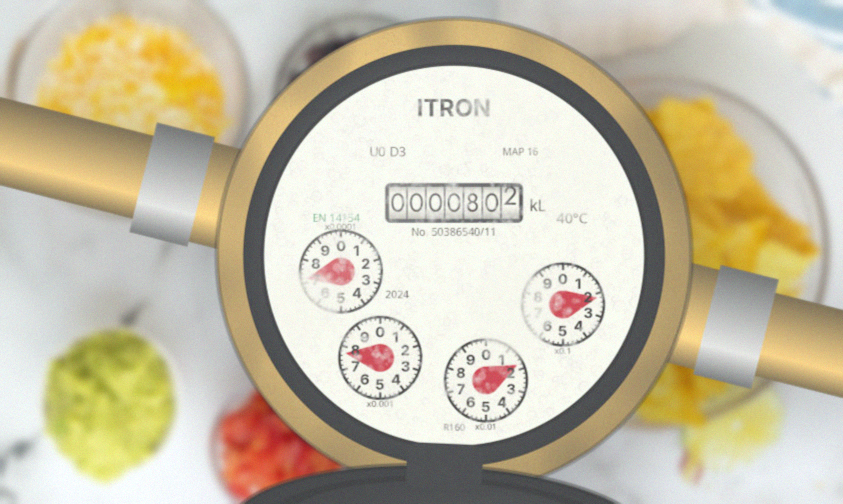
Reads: {"value": 802.2177, "unit": "kL"}
